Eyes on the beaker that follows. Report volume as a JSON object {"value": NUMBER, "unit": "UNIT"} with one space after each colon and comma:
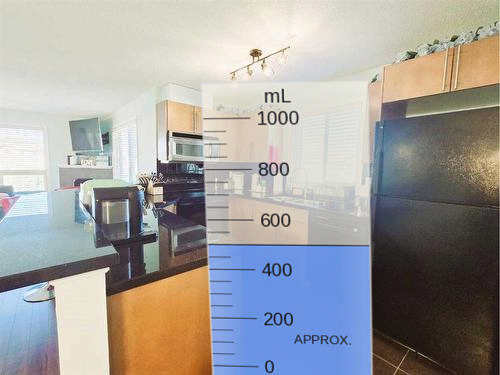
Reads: {"value": 500, "unit": "mL"}
